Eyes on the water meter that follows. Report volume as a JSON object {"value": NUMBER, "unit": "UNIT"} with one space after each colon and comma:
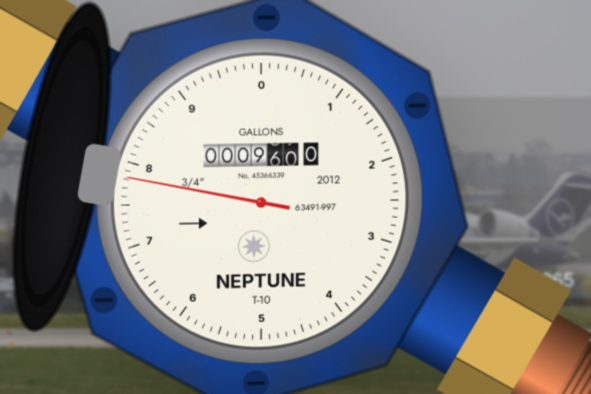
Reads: {"value": 9597.8, "unit": "gal"}
